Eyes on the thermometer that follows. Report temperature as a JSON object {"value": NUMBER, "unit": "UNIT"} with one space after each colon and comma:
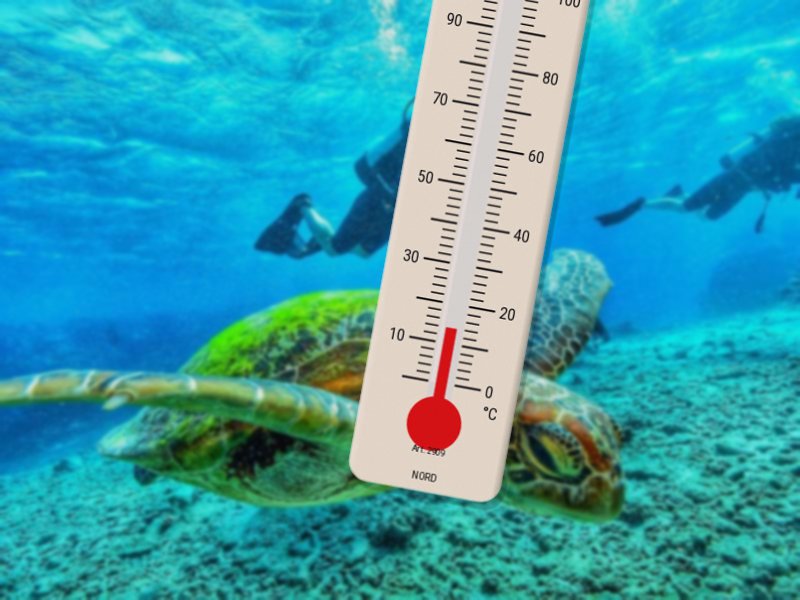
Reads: {"value": 14, "unit": "°C"}
